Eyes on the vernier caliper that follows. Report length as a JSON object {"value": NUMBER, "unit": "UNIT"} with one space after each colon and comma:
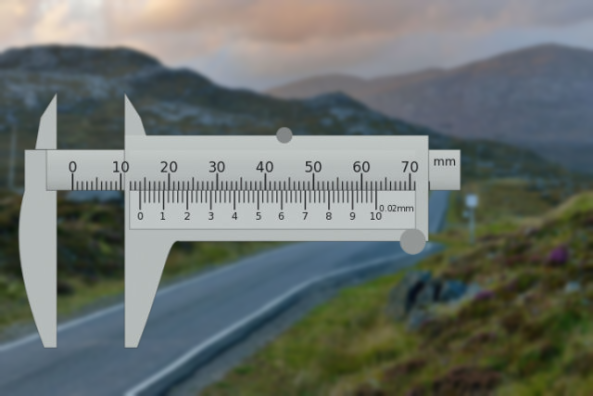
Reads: {"value": 14.0, "unit": "mm"}
